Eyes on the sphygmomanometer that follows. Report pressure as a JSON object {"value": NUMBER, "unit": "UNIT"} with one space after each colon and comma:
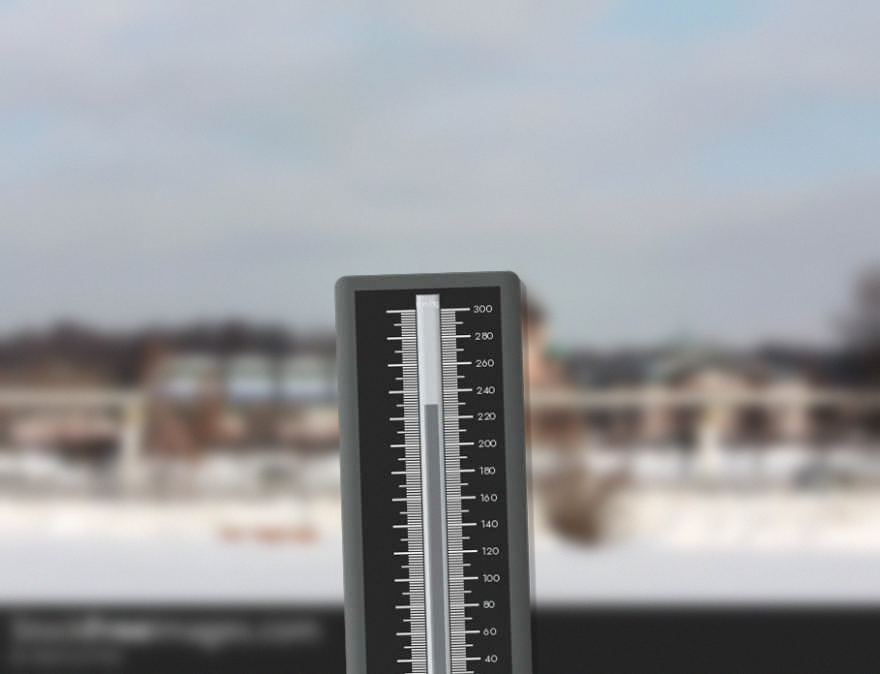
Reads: {"value": 230, "unit": "mmHg"}
